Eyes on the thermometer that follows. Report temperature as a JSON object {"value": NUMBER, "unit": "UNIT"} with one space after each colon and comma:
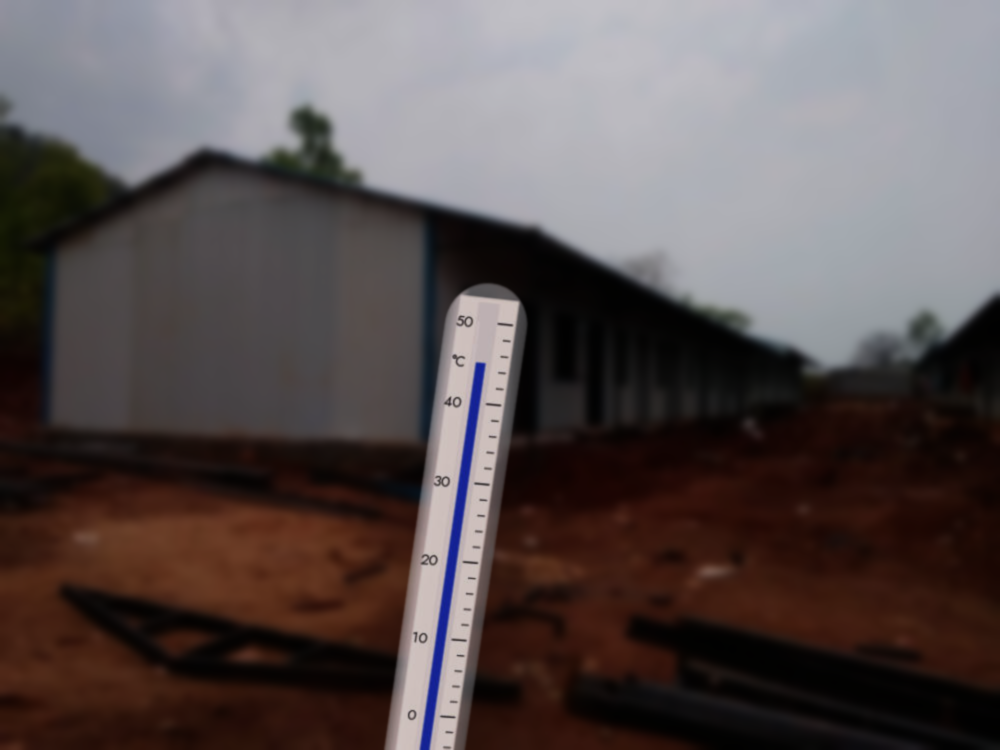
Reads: {"value": 45, "unit": "°C"}
